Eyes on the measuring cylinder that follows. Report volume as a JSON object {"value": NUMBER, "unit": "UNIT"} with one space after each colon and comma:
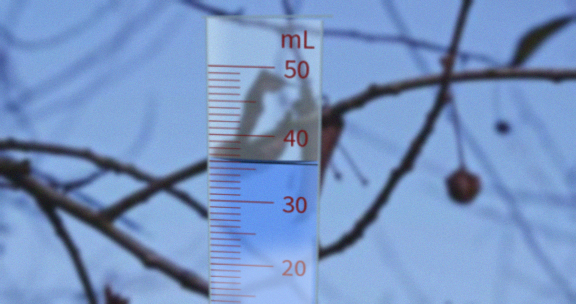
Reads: {"value": 36, "unit": "mL"}
